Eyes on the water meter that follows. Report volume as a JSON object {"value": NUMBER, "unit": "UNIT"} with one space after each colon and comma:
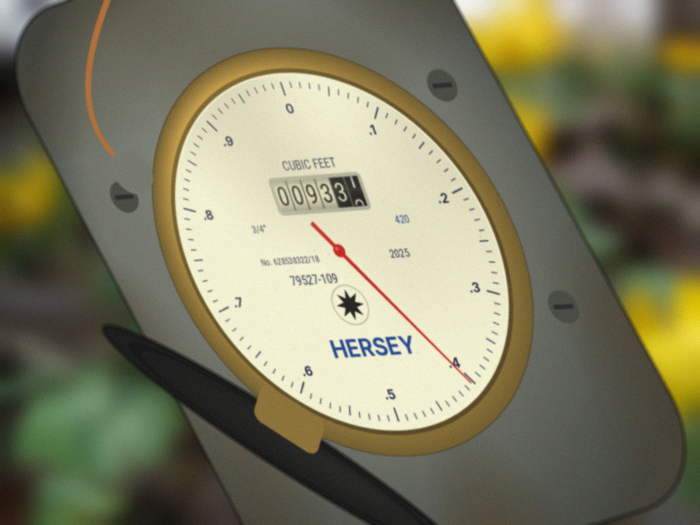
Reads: {"value": 9331.40, "unit": "ft³"}
